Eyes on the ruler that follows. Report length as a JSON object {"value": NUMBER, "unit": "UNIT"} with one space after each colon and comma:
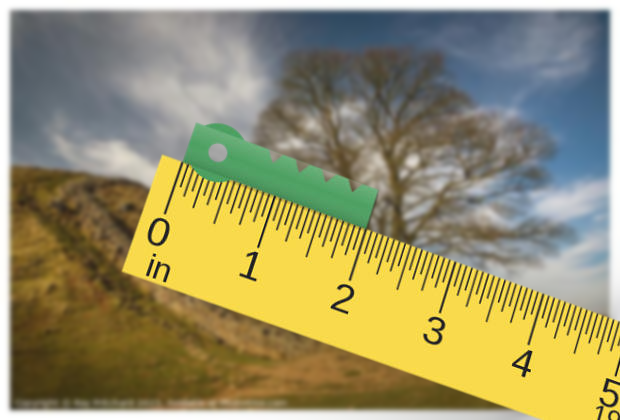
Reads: {"value": 2, "unit": "in"}
